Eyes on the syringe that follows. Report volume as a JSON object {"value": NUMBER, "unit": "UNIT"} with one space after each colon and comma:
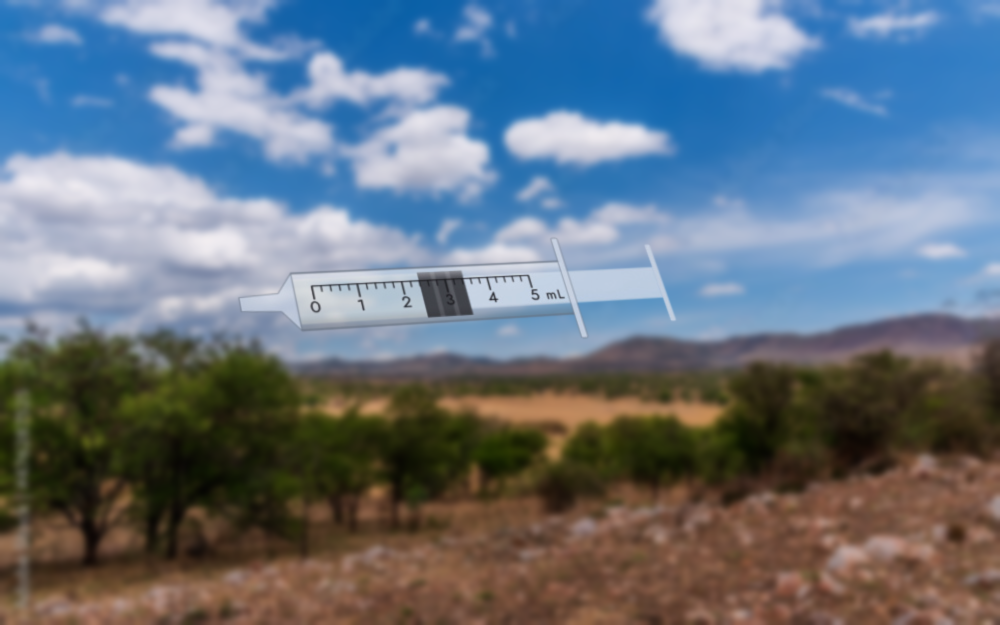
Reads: {"value": 2.4, "unit": "mL"}
